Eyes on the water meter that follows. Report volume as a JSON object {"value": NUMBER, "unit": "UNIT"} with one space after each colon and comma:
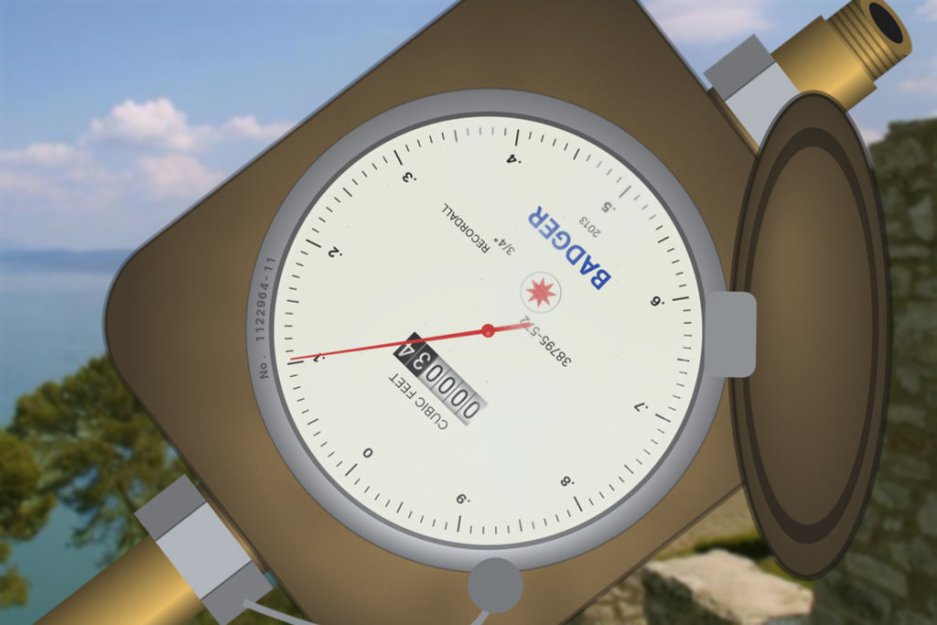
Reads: {"value": 34.10, "unit": "ft³"}
